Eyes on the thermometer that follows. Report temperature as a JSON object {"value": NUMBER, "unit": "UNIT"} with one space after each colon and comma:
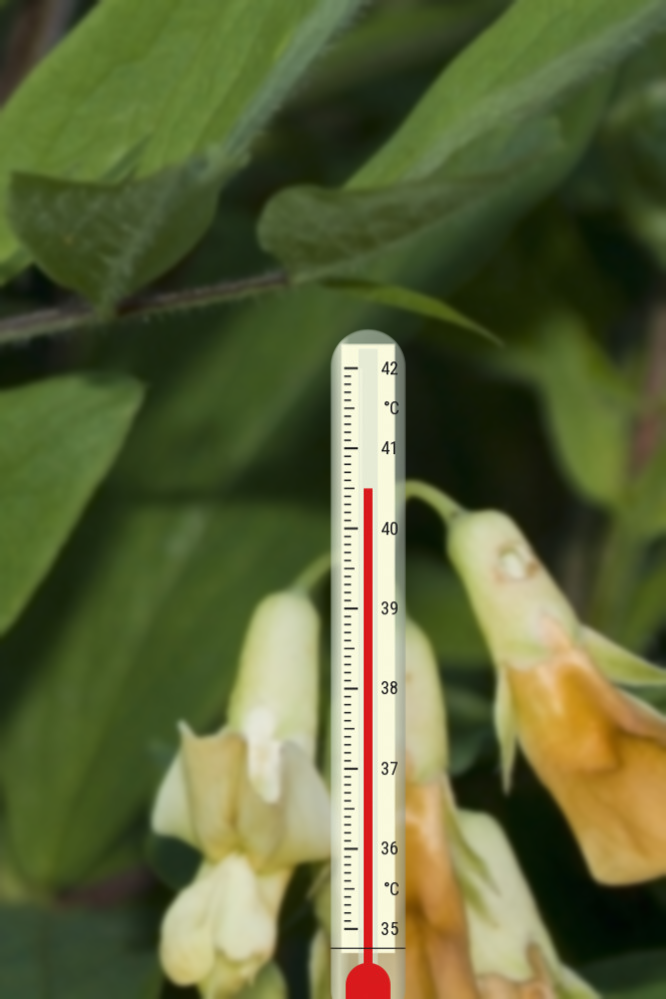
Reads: {"value": 40.5, "unit": "°C"}
